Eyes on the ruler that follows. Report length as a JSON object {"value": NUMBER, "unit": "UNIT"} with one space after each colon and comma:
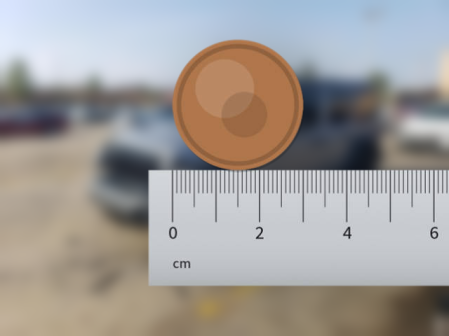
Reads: {"value": 3, "unit": "cm"}
